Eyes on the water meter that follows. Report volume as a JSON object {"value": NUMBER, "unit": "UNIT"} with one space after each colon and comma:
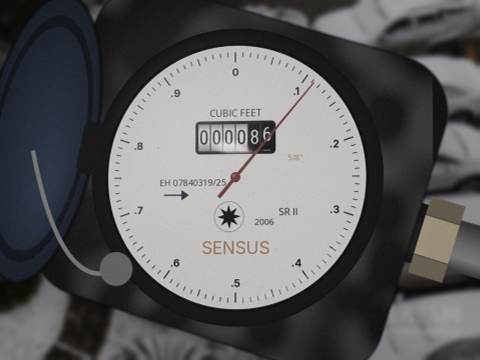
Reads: {"value": 86.11, "unit": "ft³"}
